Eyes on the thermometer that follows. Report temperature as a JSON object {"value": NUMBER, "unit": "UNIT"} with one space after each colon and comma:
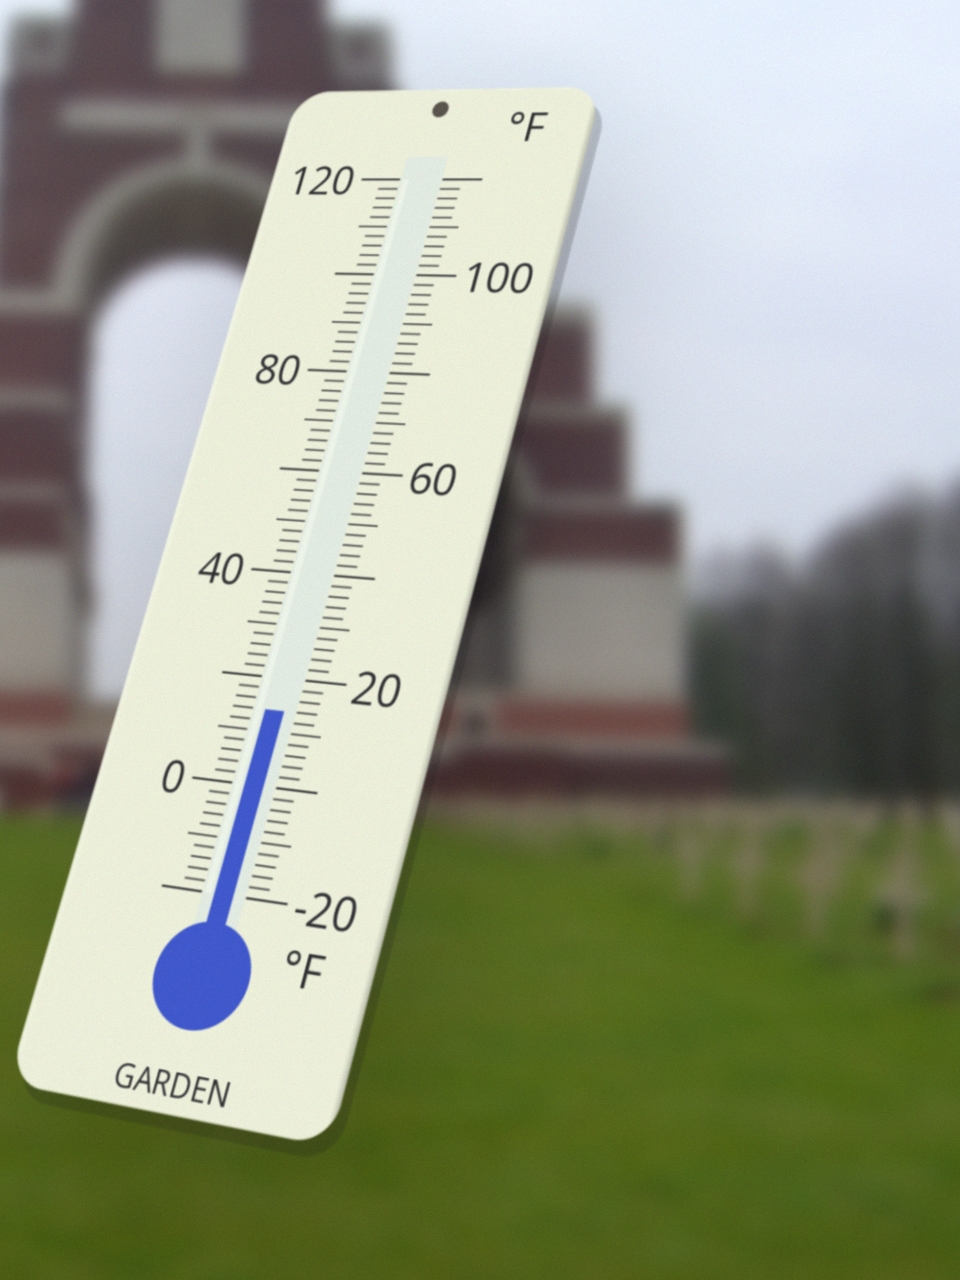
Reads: {"value": 14, "unit": "°F"}
